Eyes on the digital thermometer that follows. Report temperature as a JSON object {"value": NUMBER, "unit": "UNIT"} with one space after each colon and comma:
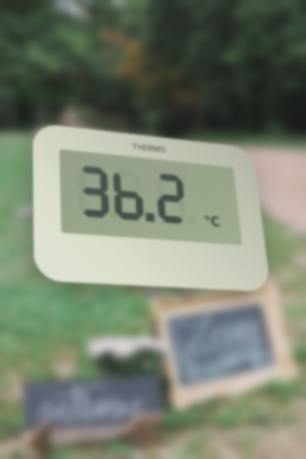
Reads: {"value": 36.2, "unit": "°C"}
